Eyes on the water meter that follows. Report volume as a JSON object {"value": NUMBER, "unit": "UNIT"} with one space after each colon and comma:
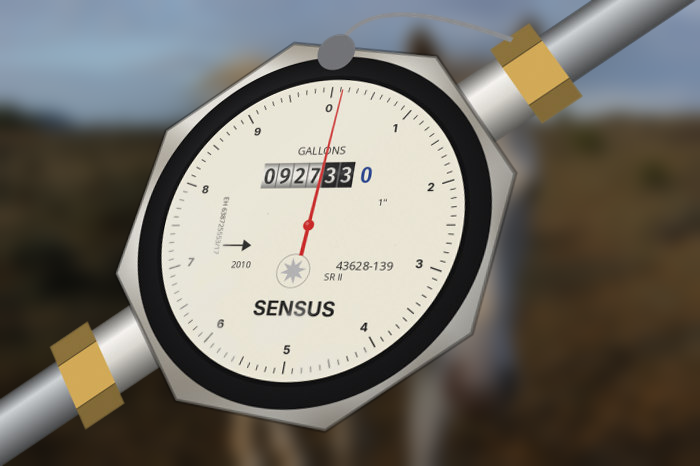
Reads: {"value": 927330.1, "unit": "gal"}
